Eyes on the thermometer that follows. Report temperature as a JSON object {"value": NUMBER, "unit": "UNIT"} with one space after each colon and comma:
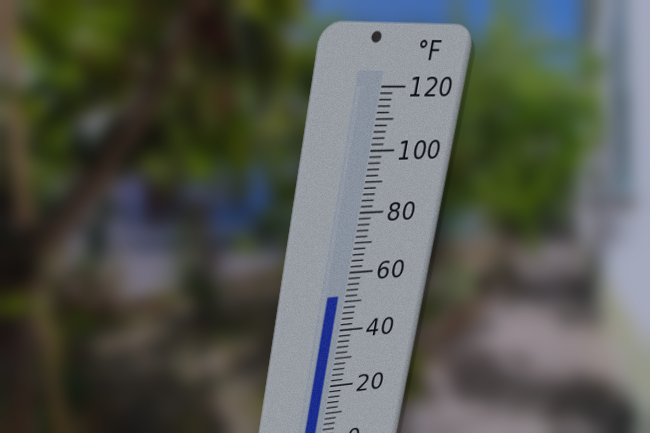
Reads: {"value": 52, "unit": "°F"}
